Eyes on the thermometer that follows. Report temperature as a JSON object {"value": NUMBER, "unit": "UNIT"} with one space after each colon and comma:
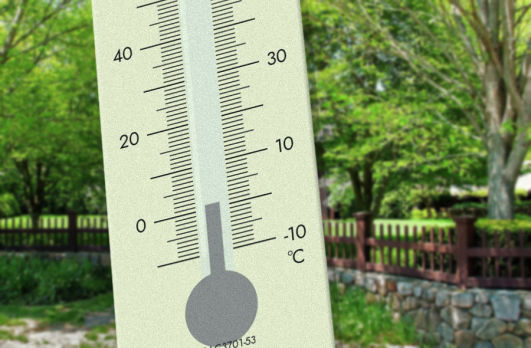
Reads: {"value": 1, "unit": "°C"}
